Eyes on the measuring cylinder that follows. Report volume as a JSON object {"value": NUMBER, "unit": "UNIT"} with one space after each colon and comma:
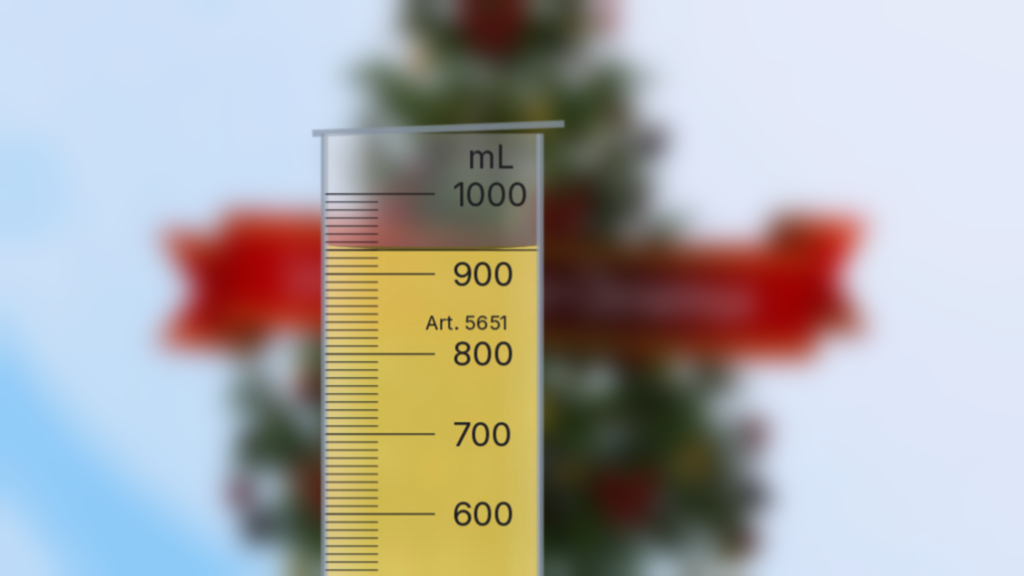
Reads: {"value": 930, "unit": "mL"}
